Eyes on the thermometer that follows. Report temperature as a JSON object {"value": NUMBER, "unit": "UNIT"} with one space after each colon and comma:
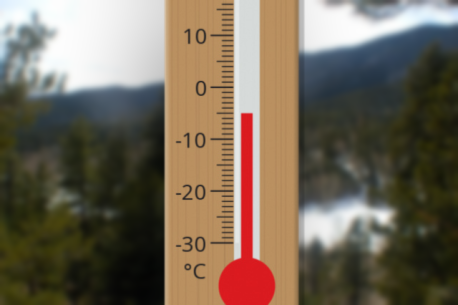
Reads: {"value": -5, "unit": "°C"}
